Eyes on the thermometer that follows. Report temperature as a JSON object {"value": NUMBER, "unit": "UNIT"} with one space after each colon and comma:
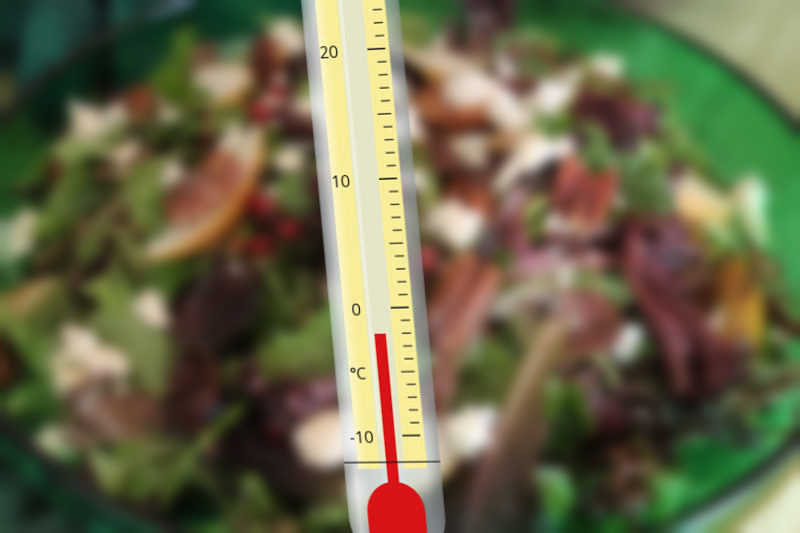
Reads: {"value": -2, "unit": "°C"}
